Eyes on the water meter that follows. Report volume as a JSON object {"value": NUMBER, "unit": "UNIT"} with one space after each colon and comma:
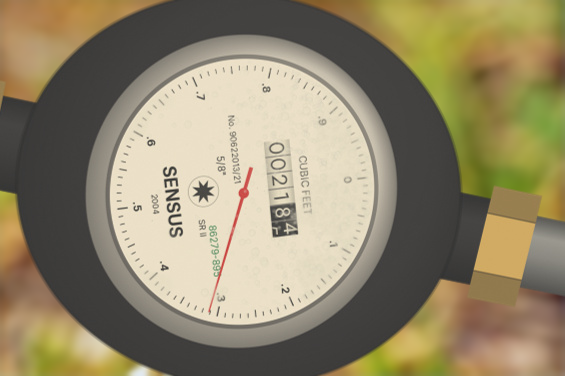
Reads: {"value": 2184.31, "unit": "ft³"}
